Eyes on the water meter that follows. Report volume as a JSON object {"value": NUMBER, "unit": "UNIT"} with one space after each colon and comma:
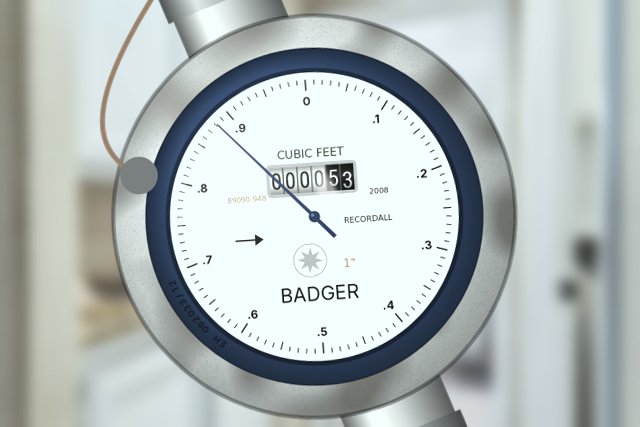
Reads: {"value": 52.88, "unit": "ft³"}
